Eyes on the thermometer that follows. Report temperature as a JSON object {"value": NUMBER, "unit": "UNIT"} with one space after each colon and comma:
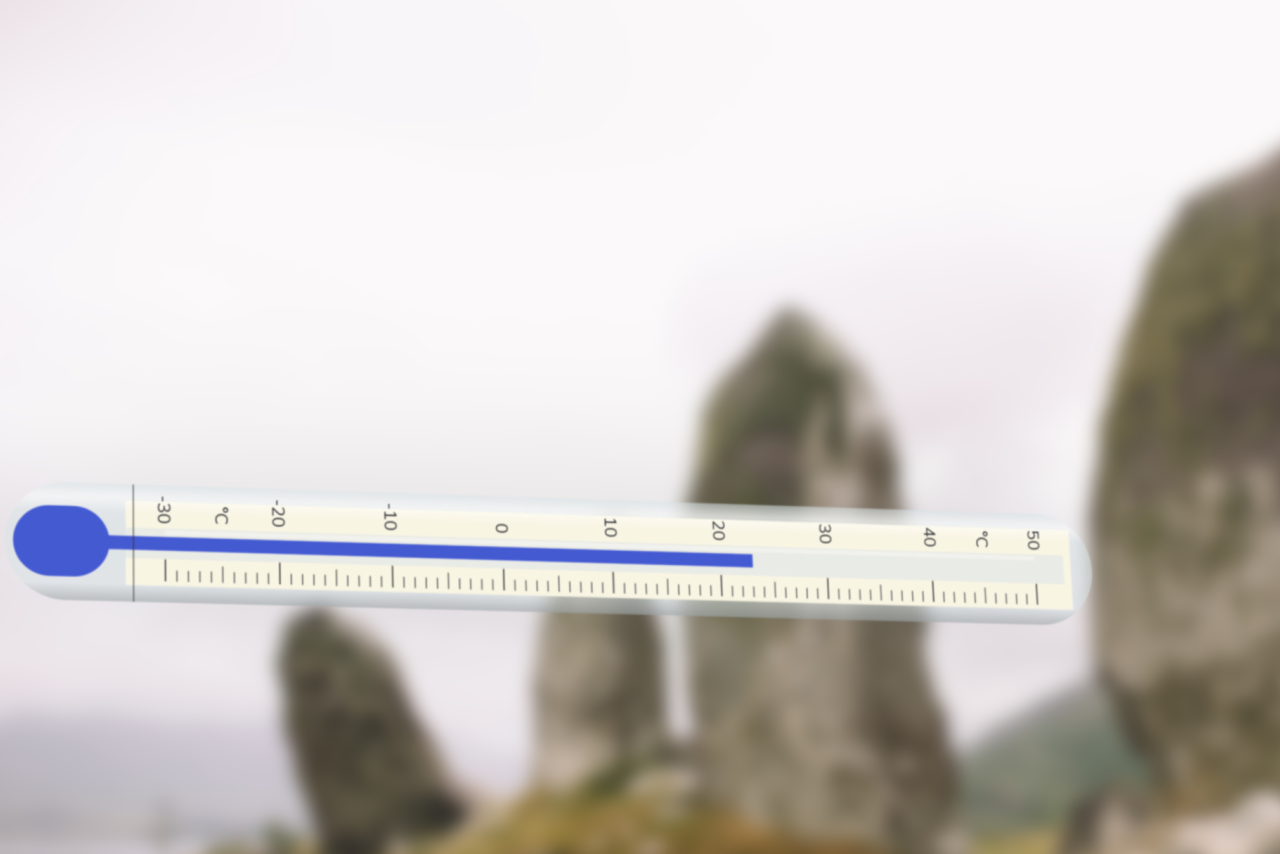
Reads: {"value": 23, "unit": "°C"}
